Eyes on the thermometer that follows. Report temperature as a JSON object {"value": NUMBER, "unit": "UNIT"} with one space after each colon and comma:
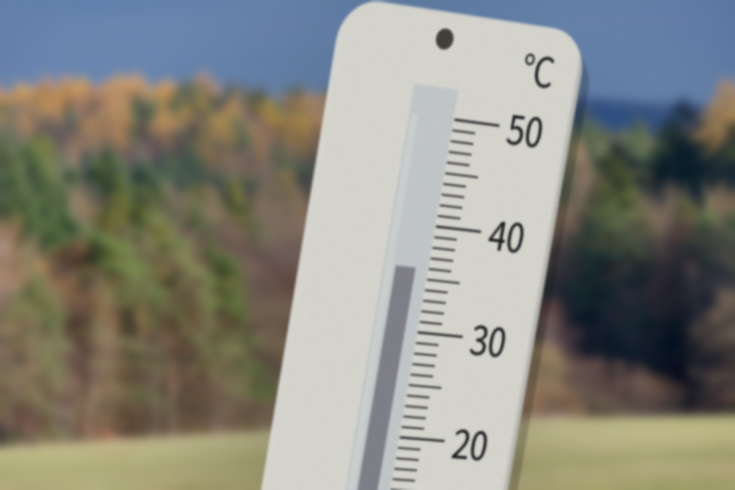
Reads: {"value": 36, "unit": "°C"}
